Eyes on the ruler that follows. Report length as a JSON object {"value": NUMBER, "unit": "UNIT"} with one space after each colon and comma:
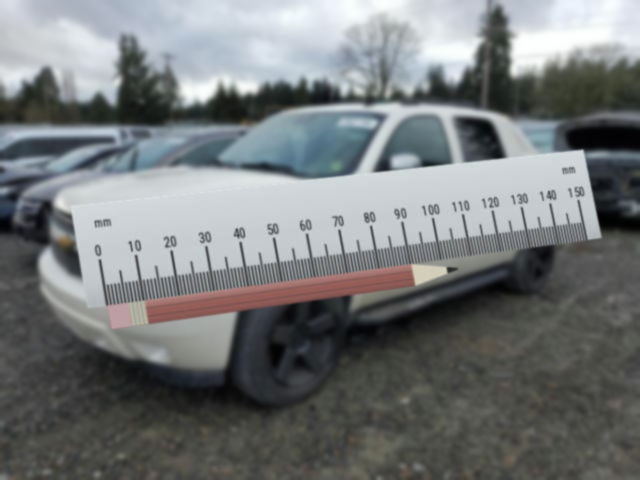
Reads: {"value": 105, "unit": "mm"}
